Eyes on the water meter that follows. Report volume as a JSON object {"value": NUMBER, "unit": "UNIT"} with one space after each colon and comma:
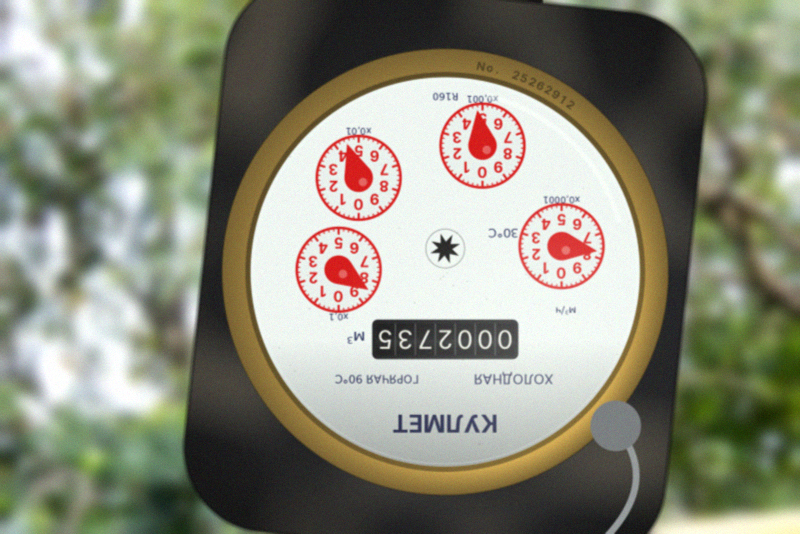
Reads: {"value": 2735.8447, "unit": "m³"}
